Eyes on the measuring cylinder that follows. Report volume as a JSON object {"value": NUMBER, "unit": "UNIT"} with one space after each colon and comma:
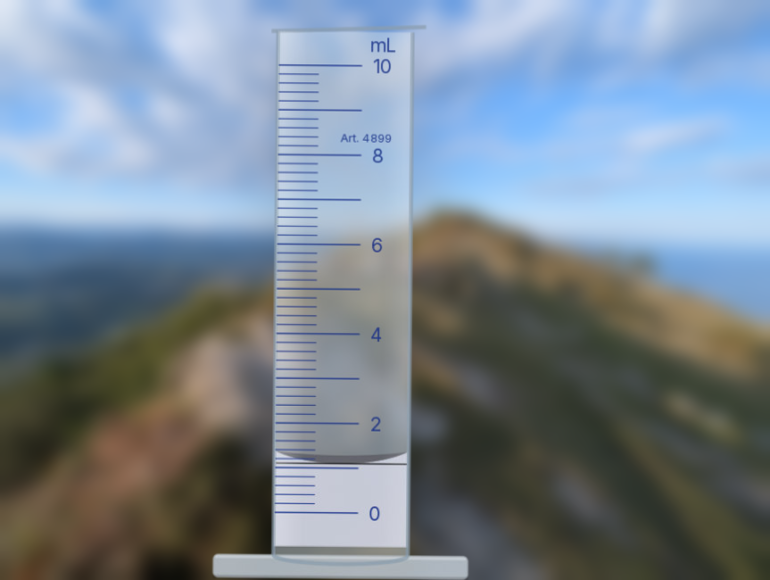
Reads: {"value": 1.1, "unit": "mL"}
